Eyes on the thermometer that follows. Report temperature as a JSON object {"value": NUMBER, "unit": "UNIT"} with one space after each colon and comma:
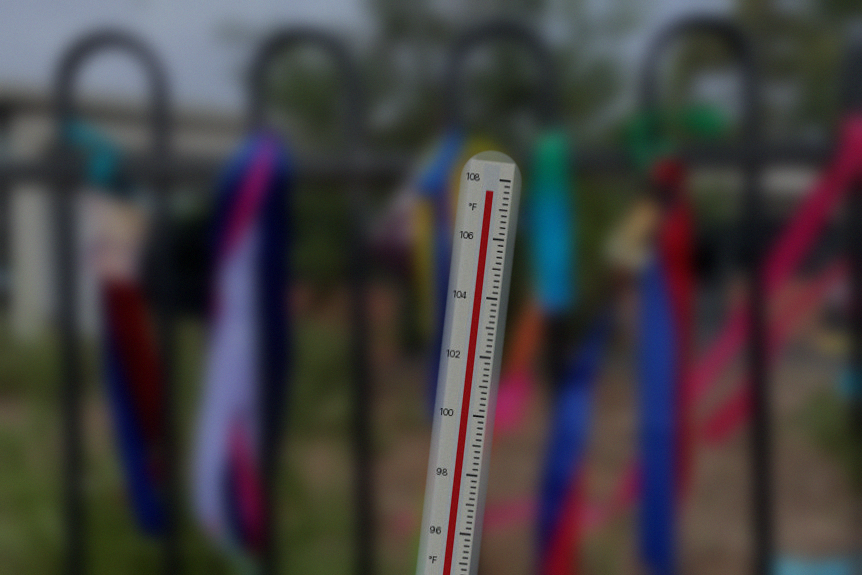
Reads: {"value": 107.6, "unit": "°F"}
